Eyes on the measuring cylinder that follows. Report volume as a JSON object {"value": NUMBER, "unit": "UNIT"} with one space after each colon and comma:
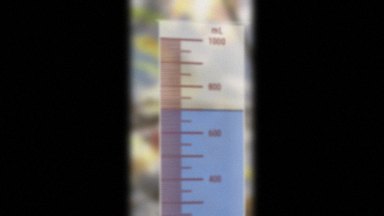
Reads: {"value": 700, "unit": "mL"}
